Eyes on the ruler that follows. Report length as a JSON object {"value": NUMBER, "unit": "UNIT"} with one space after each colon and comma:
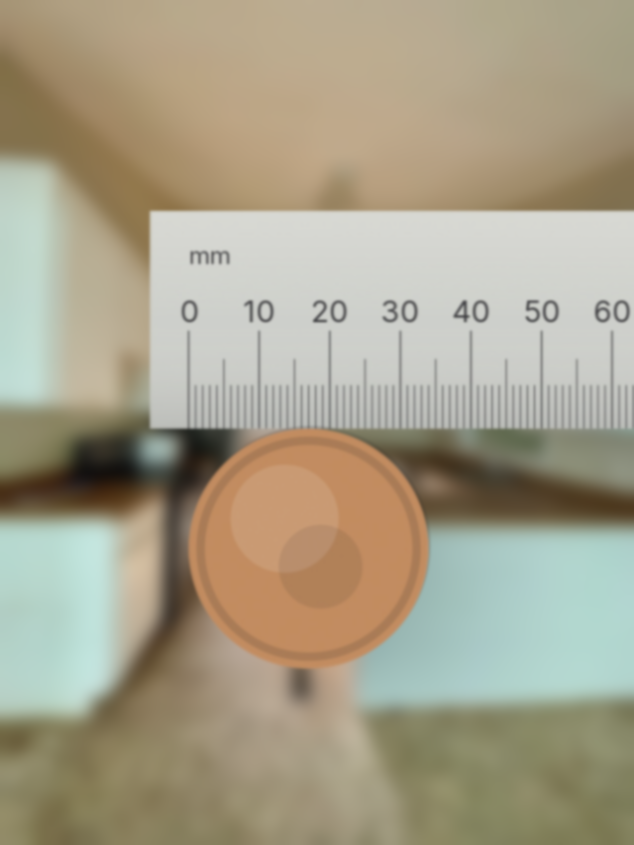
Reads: {"value": 34, "unit": "mm"}
